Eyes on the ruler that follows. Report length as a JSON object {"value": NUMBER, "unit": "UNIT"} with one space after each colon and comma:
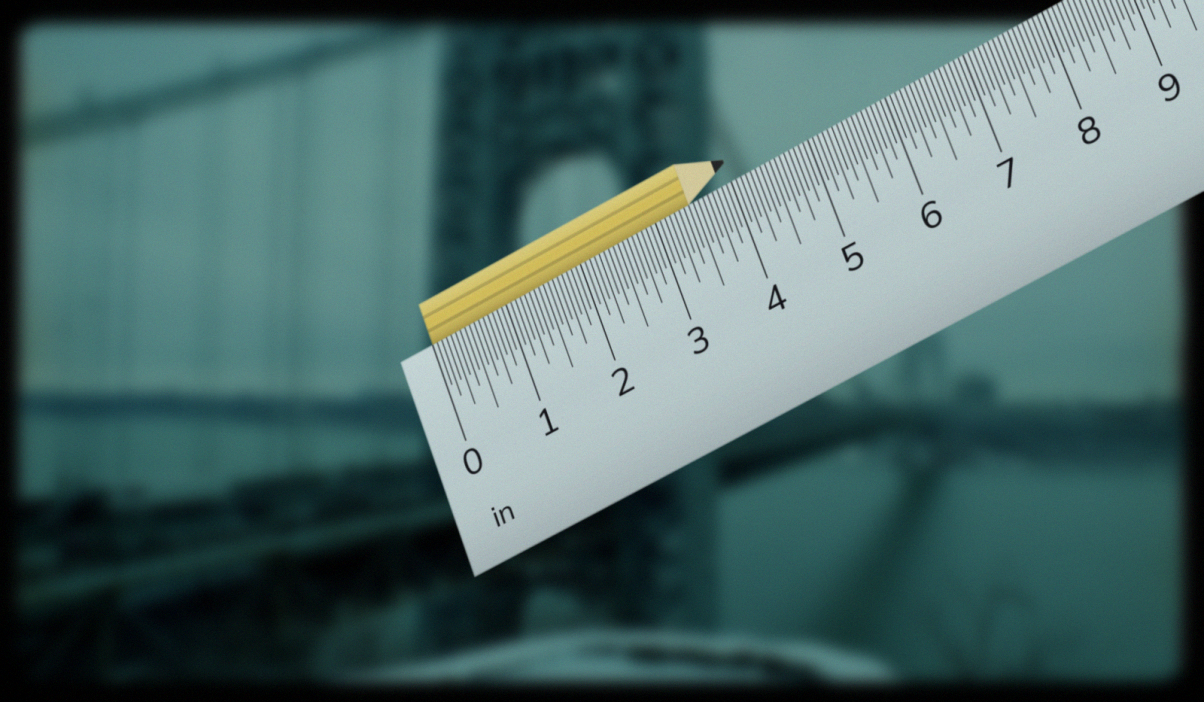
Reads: {"value": 4, "unit": "in"}
